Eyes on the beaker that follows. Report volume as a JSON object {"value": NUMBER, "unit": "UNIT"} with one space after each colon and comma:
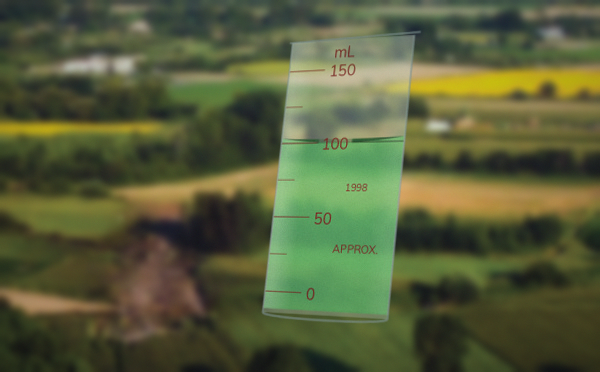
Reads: {"value": 100, "unit": "mL"}
